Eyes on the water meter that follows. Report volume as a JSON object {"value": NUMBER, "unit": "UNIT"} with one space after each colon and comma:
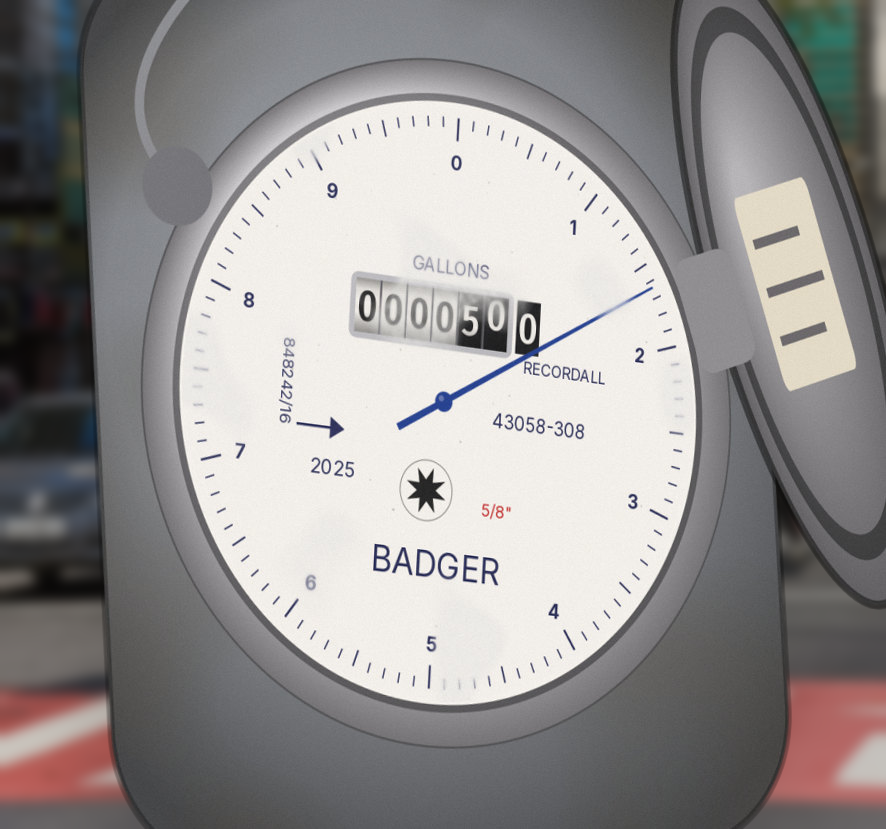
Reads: {"value": 501.6, "unit": "gal"}
